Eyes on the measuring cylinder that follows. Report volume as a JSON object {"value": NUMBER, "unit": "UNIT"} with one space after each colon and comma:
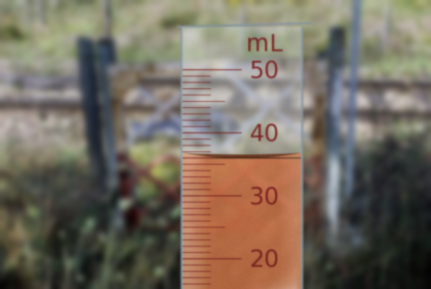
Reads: {"value": 36, "unit": "mL"}
